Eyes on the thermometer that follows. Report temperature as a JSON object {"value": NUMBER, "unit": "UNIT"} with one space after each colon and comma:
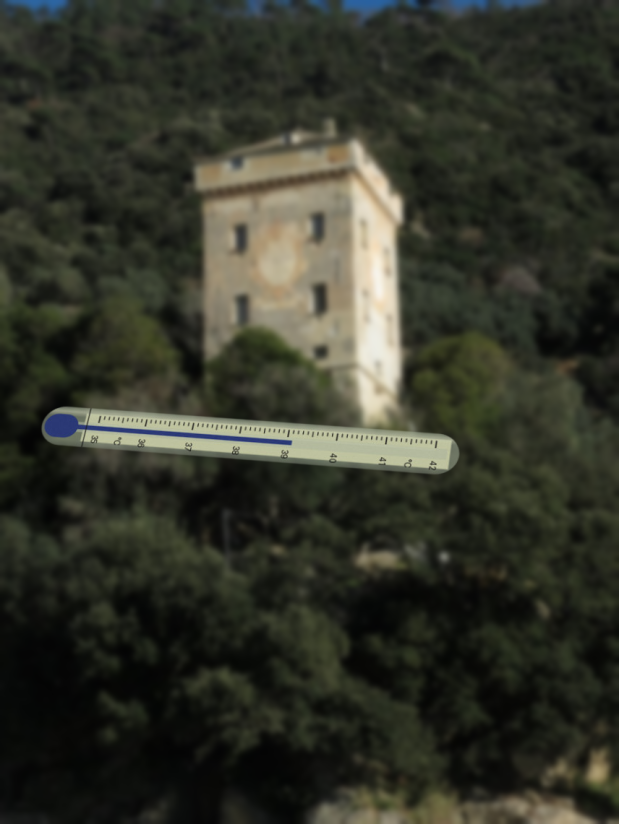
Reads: {"value": 39.1, "unit": "°C"}
